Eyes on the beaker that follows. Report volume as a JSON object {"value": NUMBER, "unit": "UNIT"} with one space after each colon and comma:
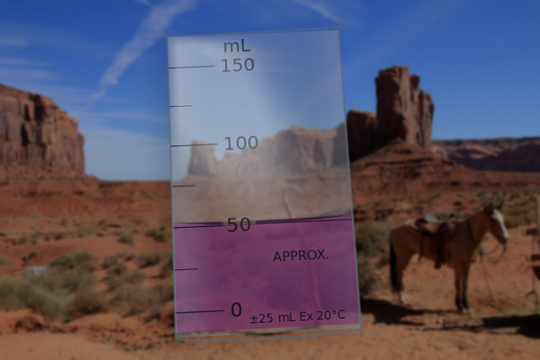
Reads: {"value": 50, "unit": "mL"}
